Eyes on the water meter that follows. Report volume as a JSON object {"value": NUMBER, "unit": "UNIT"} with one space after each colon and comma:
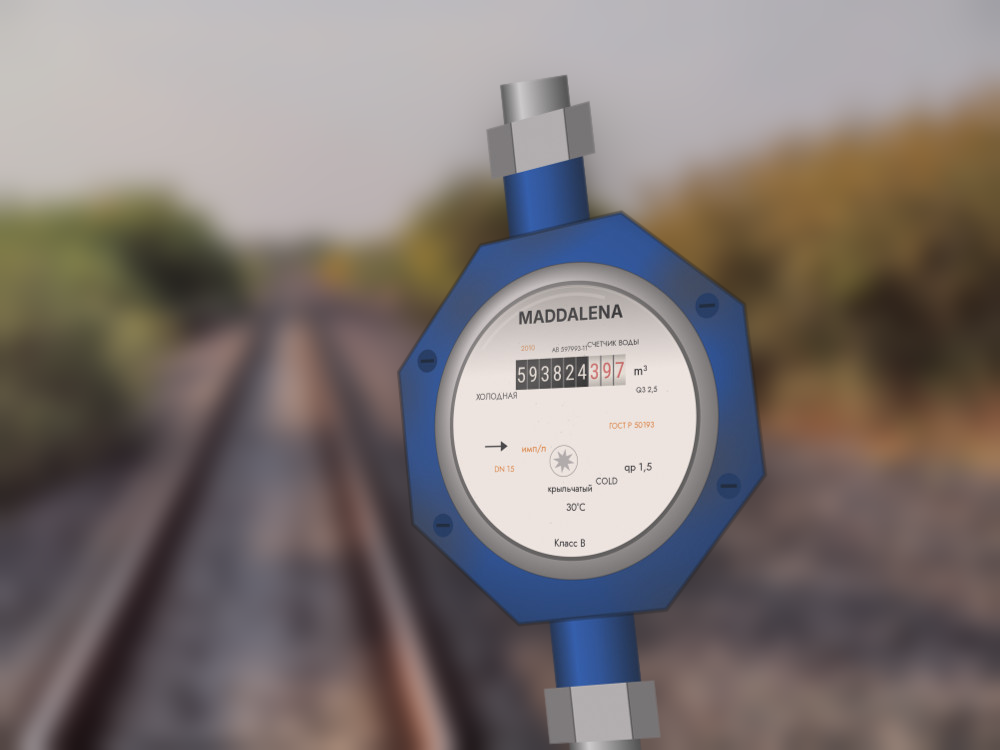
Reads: {"value": 593824.397, "unit": "m³"}
